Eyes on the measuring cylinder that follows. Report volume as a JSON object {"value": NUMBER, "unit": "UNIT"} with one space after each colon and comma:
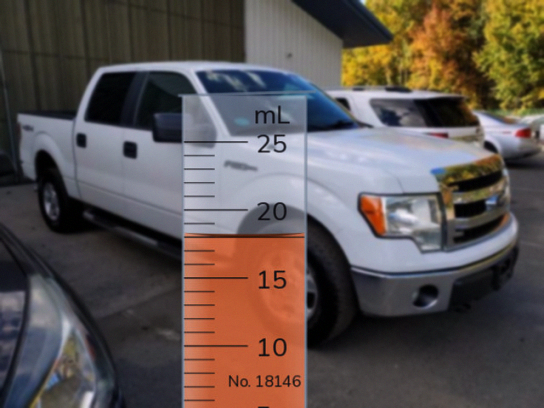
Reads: {"value": 18, "unit": "mL"}
